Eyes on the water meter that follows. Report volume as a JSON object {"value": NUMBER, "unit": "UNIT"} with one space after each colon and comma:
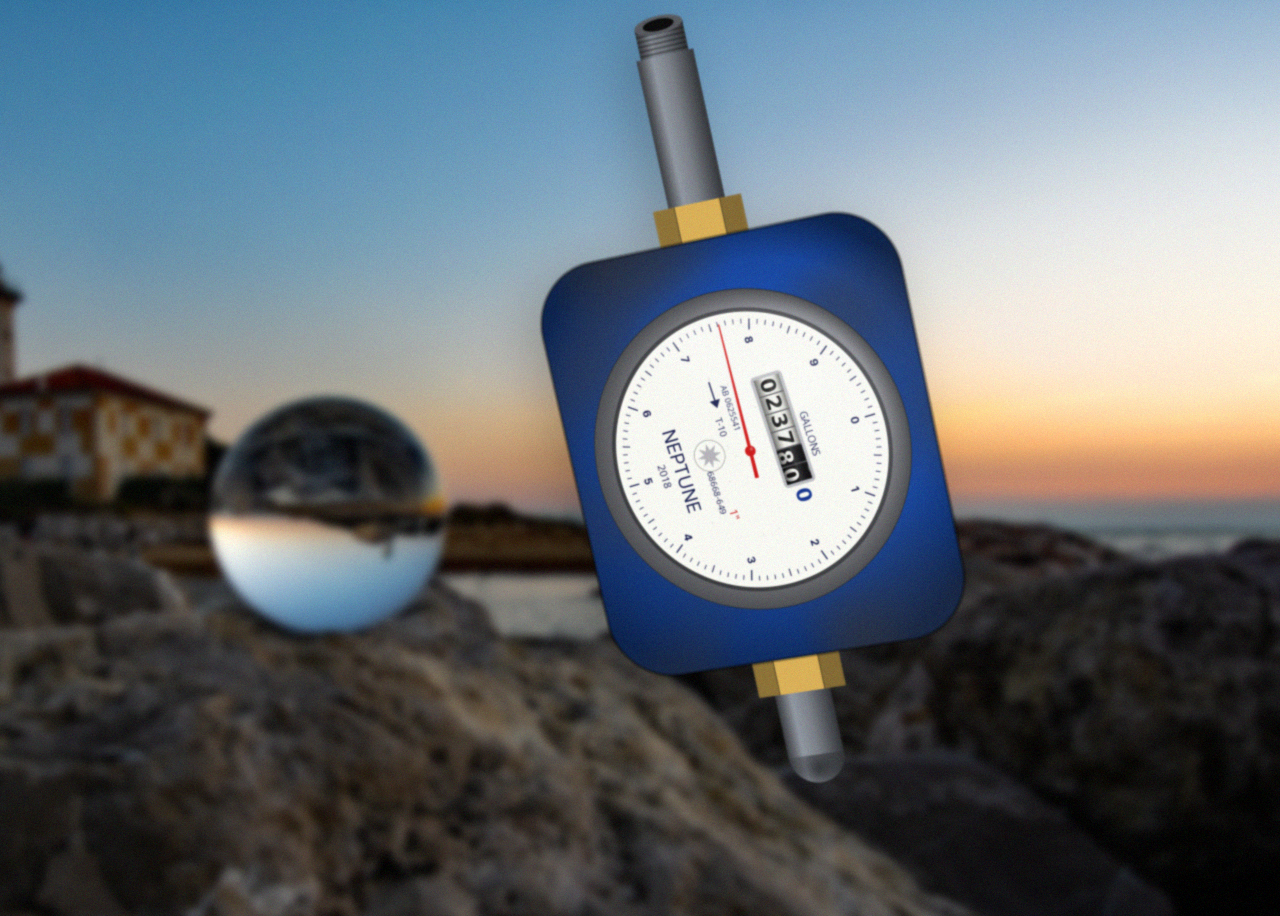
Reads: {"value": 237797.6, "unit": "gal"}
